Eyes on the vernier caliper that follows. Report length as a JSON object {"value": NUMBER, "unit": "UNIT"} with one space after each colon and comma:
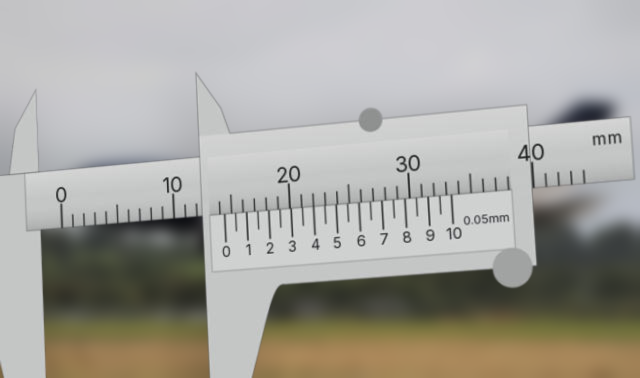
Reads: {"value": 14.4, "unit": "mm"}
